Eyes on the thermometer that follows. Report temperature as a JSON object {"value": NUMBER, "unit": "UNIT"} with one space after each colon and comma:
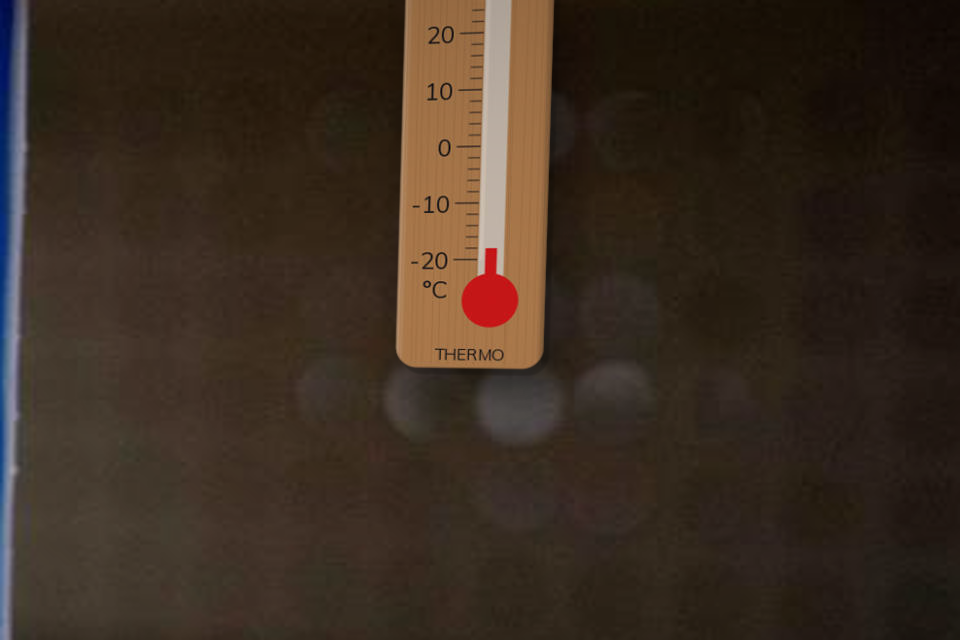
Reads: {"value": -18, "unit": "°C"}
